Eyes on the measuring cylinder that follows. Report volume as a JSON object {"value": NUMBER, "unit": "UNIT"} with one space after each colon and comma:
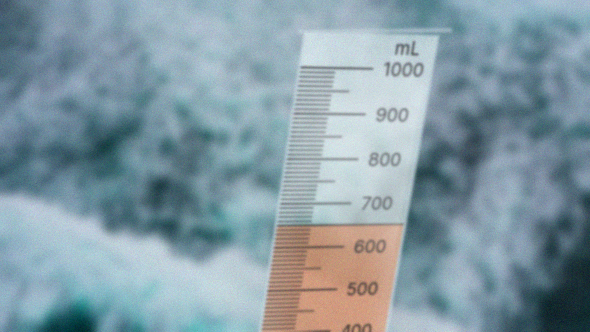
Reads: {"value": 650, "unit": "mL"}
